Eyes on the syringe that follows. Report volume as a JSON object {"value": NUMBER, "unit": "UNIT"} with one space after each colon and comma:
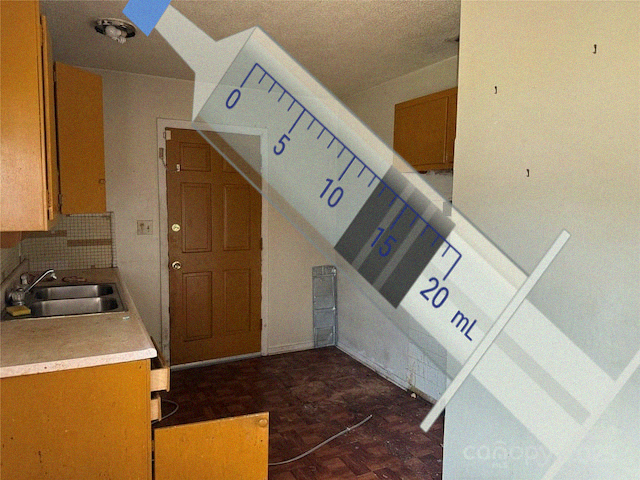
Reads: {"value": 12.5, "unit": "mL"}
